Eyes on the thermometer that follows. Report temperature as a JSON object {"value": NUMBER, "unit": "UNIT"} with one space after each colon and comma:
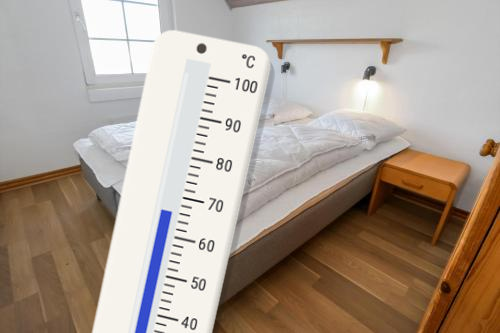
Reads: {"value": 66, "unit": "°C"}
